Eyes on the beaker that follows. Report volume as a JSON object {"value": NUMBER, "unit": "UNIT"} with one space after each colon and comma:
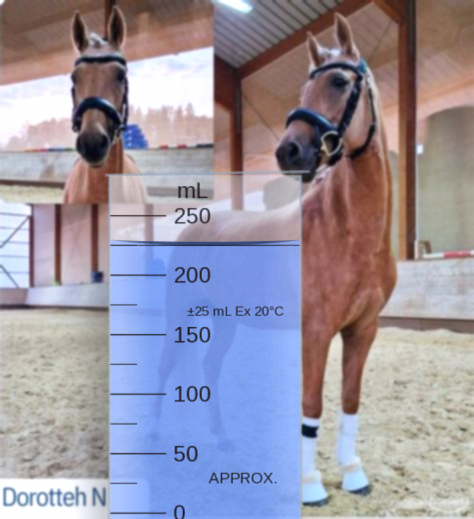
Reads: {"value": 225, "unit": "mL"}
